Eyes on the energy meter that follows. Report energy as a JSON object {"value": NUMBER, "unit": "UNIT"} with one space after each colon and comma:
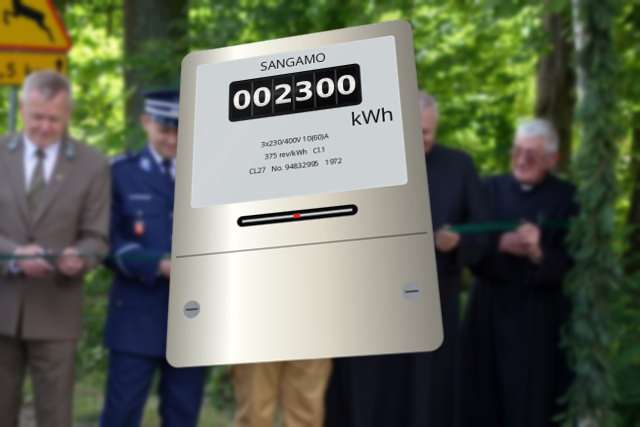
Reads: {"value": 2300, "unit": "kWh"}
